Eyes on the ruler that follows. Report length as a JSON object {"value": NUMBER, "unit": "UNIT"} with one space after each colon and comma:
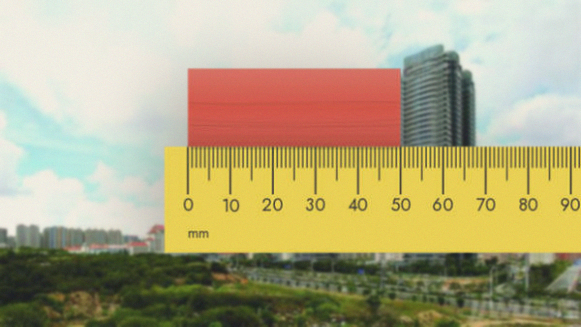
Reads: {"value": 50, "unit": "mm"}
